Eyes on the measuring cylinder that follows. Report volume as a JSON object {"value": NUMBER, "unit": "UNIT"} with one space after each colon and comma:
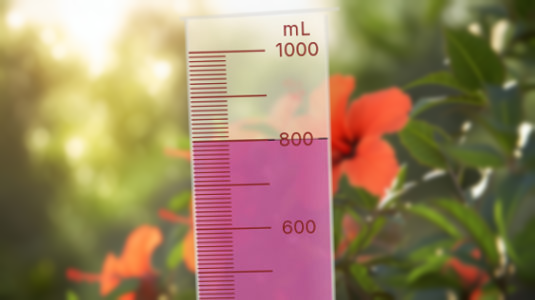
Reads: {"value": 800, "unit": "mL"}
